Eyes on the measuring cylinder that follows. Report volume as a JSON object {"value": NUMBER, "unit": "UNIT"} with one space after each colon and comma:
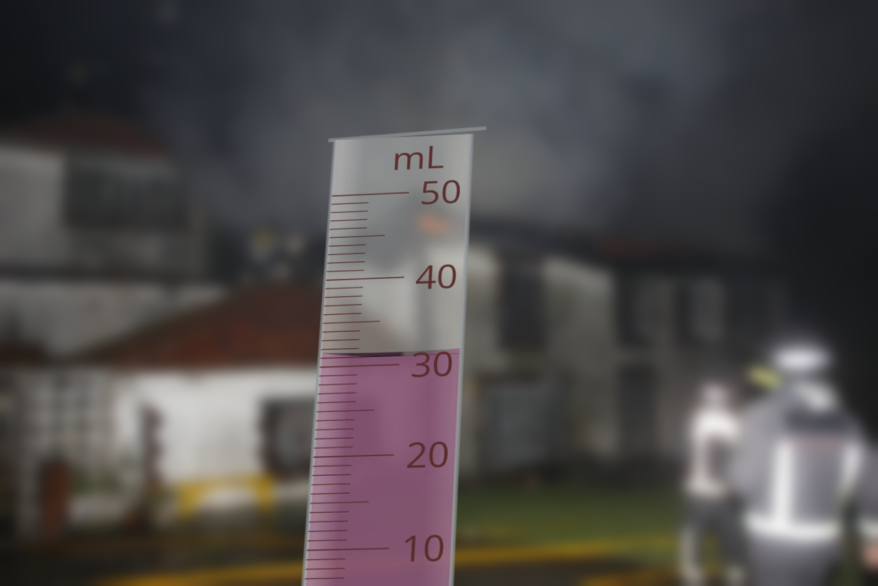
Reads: {"value": 31, "unit": "mL"}
